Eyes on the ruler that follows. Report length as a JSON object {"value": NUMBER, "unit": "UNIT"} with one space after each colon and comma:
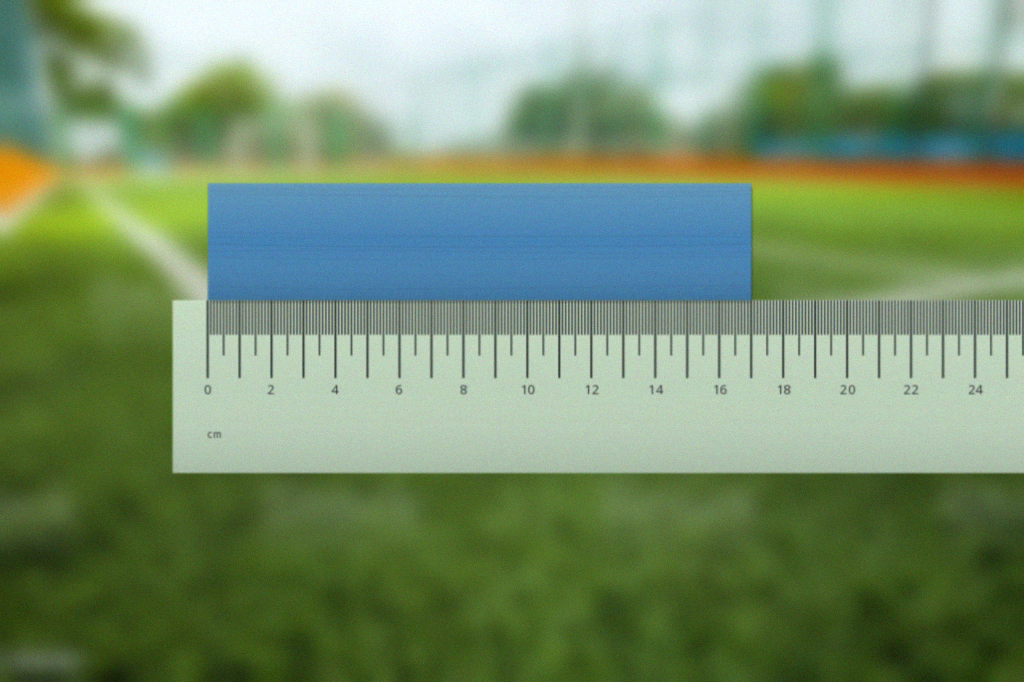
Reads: {"value": 17, "unit": "cm"}
